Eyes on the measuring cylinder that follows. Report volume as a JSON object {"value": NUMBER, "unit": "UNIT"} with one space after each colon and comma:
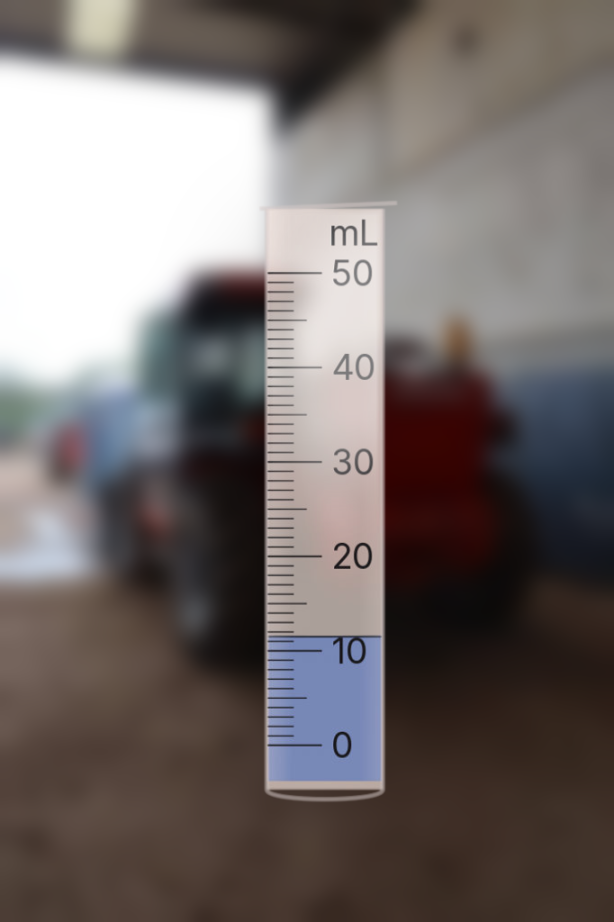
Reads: {"value": 11.5, "unit": "mL"}
